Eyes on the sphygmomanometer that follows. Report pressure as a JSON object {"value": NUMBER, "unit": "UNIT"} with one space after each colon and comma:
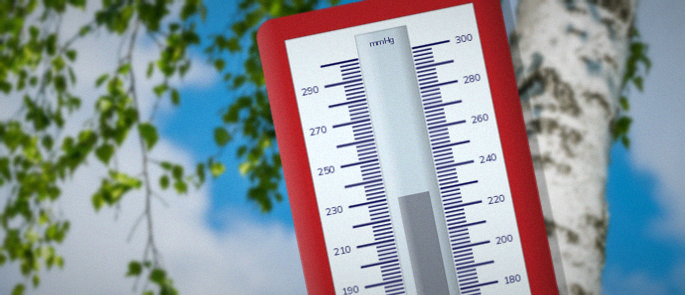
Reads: {"value": 230, "unit": "mmHg"}
